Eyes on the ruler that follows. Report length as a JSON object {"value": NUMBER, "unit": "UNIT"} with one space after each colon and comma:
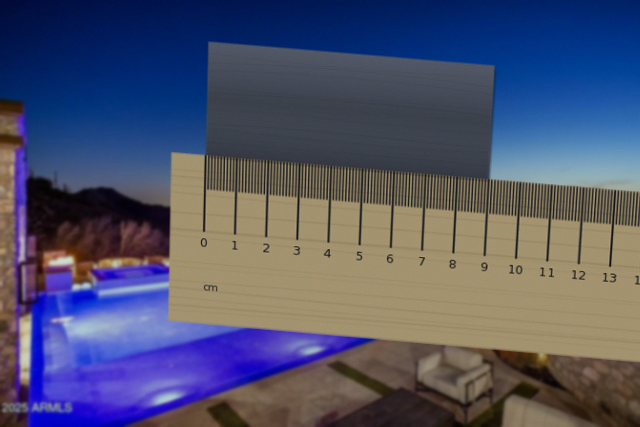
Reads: {"value": 9, "unit": "cm"}
